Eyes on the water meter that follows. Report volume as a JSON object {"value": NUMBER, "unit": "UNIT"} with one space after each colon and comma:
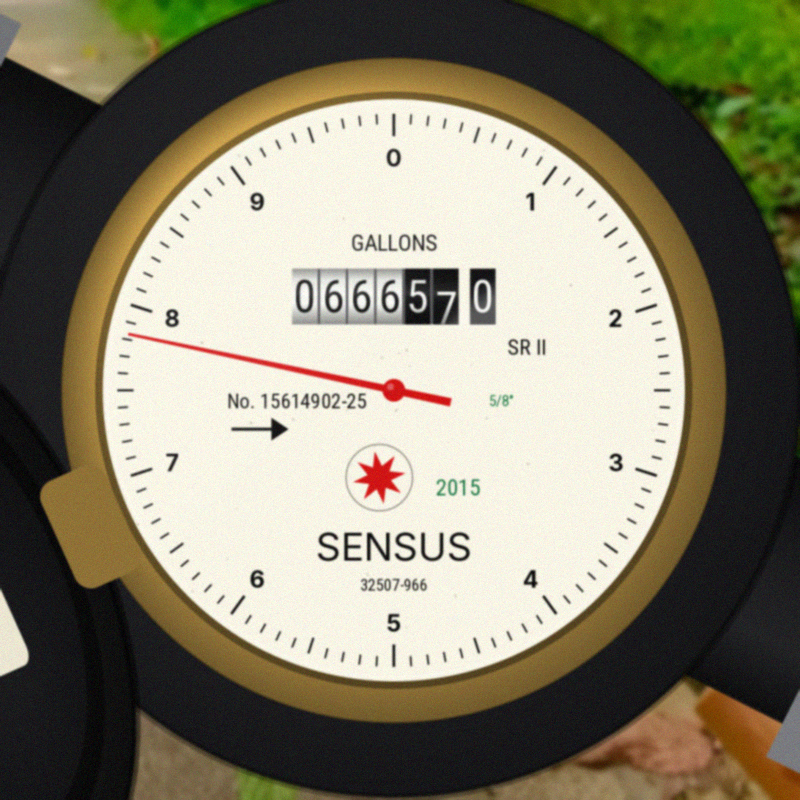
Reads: {"value": 666567.8, "unit": "gal"}
